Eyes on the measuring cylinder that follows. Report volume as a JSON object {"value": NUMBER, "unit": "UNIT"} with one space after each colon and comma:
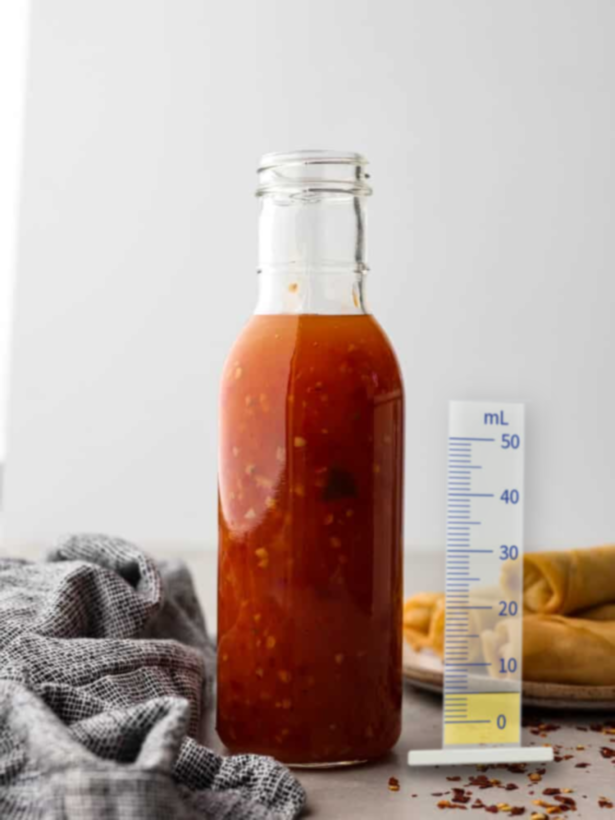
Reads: {"value": 5, "unit": "mL"}
